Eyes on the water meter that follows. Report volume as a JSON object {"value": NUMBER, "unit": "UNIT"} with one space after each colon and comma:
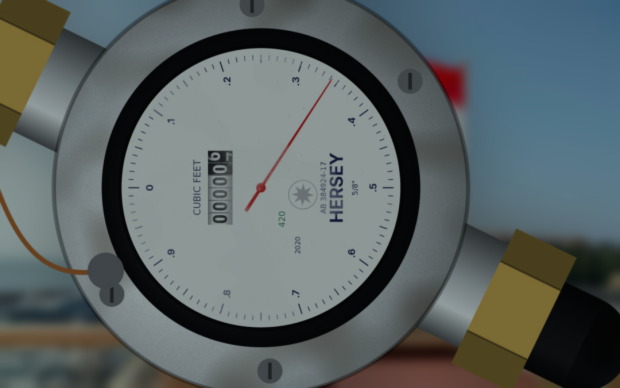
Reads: {"value": 6.34, "unit": "ft³"}
